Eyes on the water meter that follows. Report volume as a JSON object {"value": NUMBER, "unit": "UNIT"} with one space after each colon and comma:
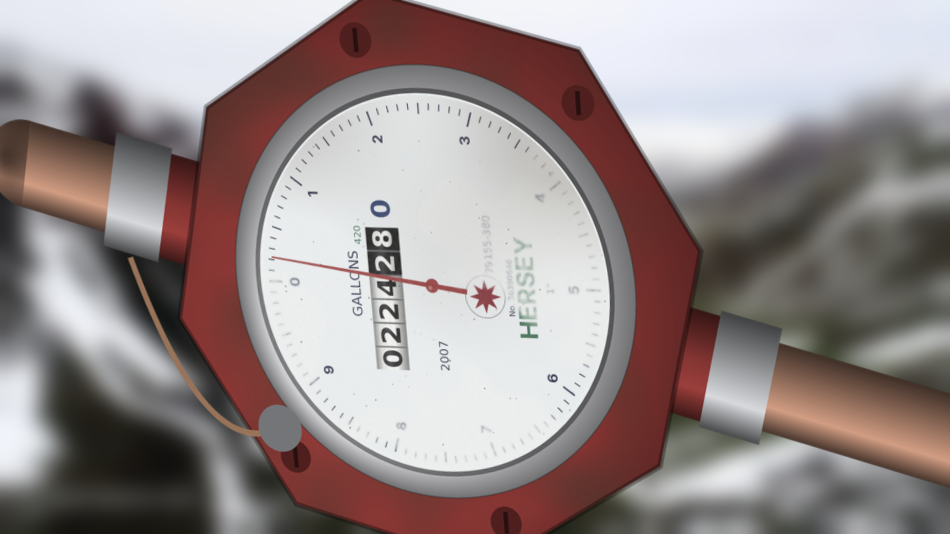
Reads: {"value": 224280.2, "unit": "gal"}
